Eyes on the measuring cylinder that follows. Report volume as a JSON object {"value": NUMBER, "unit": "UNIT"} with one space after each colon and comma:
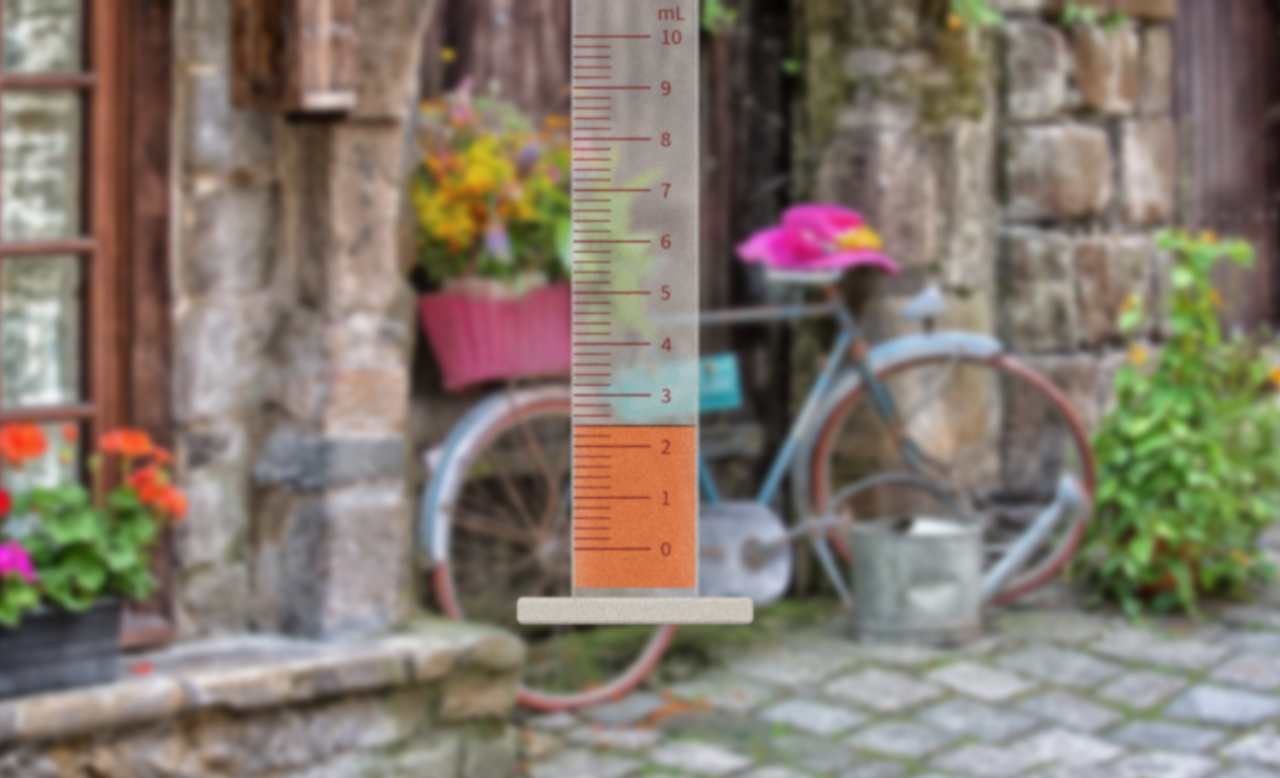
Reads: {"value": 2.4, "unit": "mL"}
